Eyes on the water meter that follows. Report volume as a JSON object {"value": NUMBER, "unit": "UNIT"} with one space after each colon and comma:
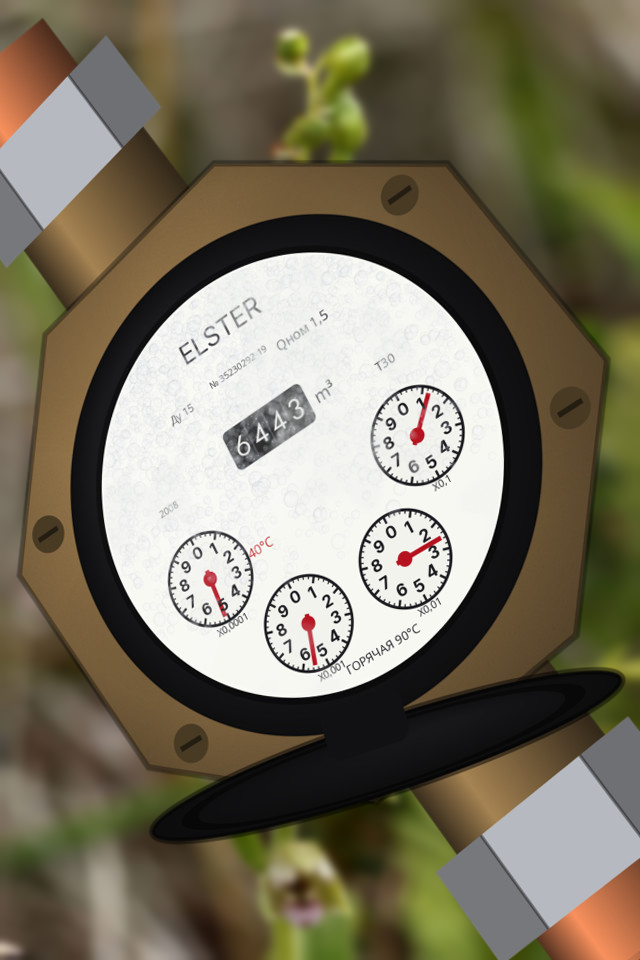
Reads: {"value": 6443.1255, "unit": "m³"}
